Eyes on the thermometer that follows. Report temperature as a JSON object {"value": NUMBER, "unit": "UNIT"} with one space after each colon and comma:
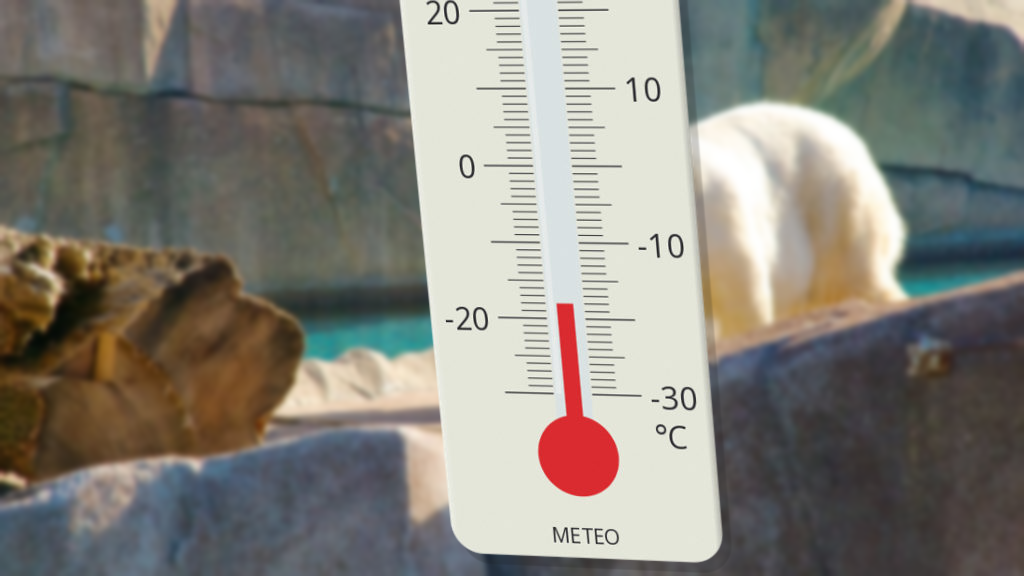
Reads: {"value": -18, "unit": "°C"}
